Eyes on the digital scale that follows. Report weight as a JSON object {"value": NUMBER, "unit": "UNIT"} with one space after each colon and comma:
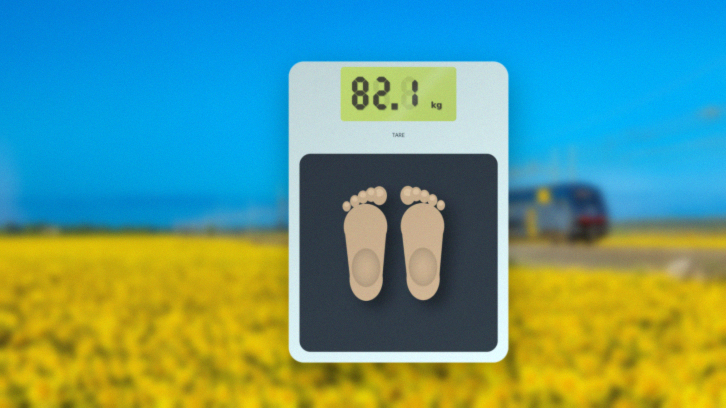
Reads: {"value": 82.1, "unit": "kg"}
